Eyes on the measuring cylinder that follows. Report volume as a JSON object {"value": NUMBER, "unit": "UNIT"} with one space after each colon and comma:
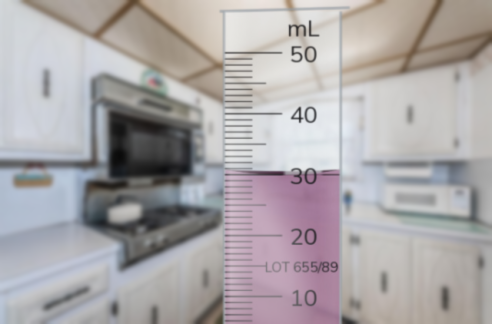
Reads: {"value": 30, "unit": "mL"}
